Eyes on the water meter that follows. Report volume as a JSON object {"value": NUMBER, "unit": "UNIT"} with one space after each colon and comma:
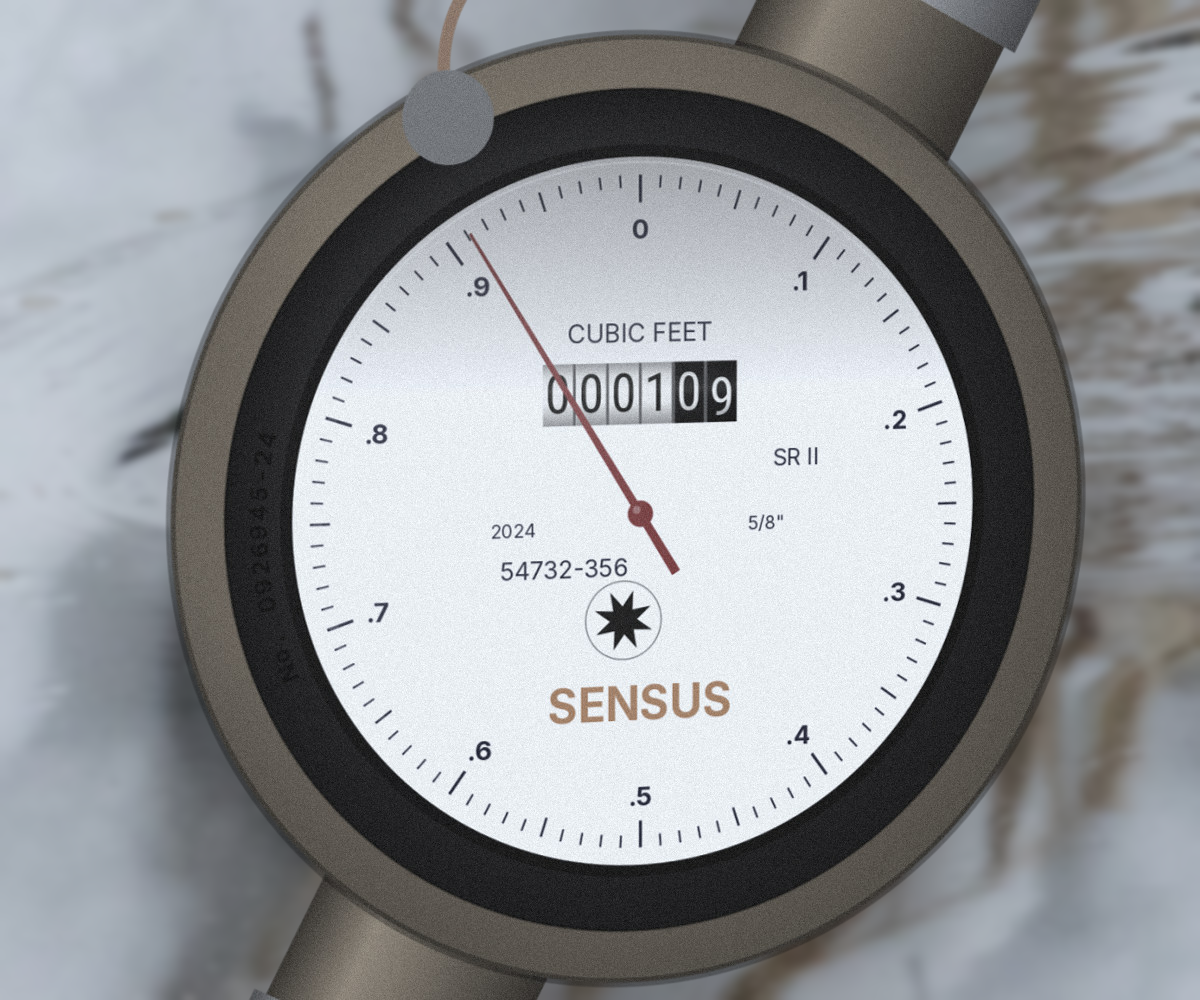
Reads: {"value": 108.91, "unit": "ft³"}
